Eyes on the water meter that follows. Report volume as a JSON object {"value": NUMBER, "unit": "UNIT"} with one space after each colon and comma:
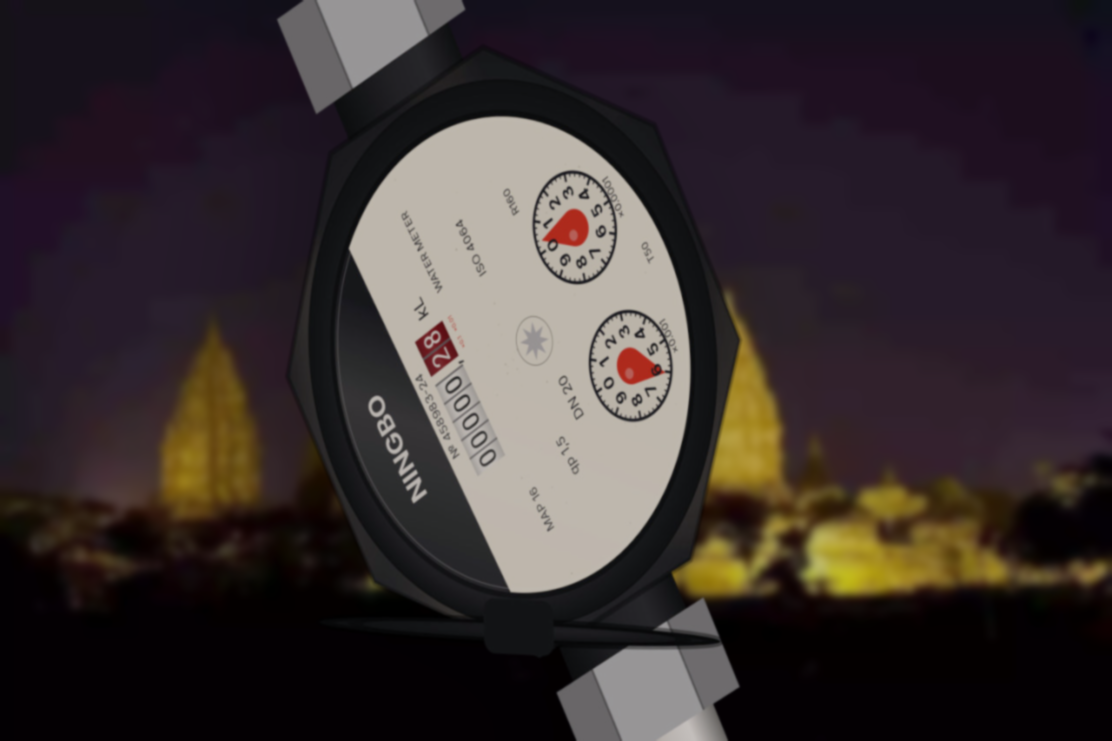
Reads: {"value": 0.2860, "unit": "kL"}
